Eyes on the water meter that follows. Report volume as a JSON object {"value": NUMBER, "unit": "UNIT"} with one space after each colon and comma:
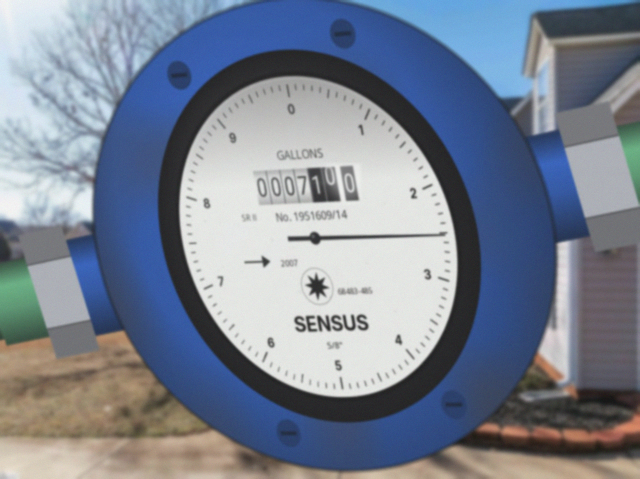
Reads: {"value": 7102.5, "unit": "gal"}
